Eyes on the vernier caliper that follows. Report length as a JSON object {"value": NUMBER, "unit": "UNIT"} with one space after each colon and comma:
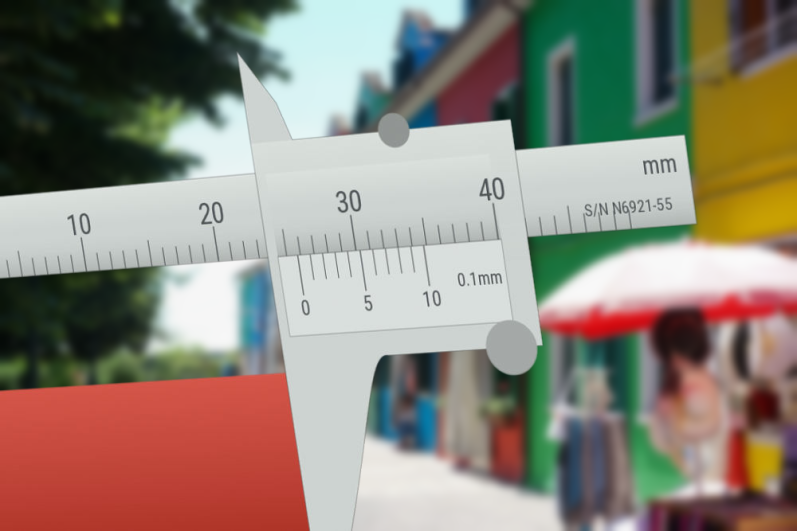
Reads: {"value": 25.8, "unit": "mm"}
